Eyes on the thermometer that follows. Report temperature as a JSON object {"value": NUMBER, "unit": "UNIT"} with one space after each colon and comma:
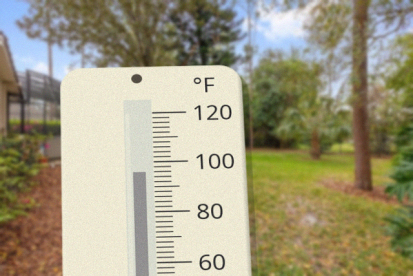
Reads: {"value": 96, "unit": "°F"}
